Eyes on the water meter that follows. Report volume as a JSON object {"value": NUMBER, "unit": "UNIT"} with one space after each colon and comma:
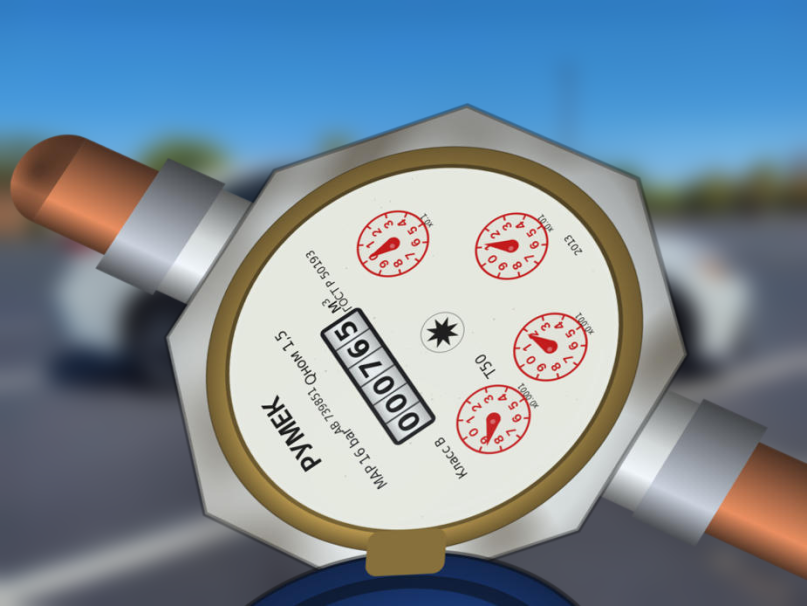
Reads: {"value": 765.0118, "unit": "m³"}
